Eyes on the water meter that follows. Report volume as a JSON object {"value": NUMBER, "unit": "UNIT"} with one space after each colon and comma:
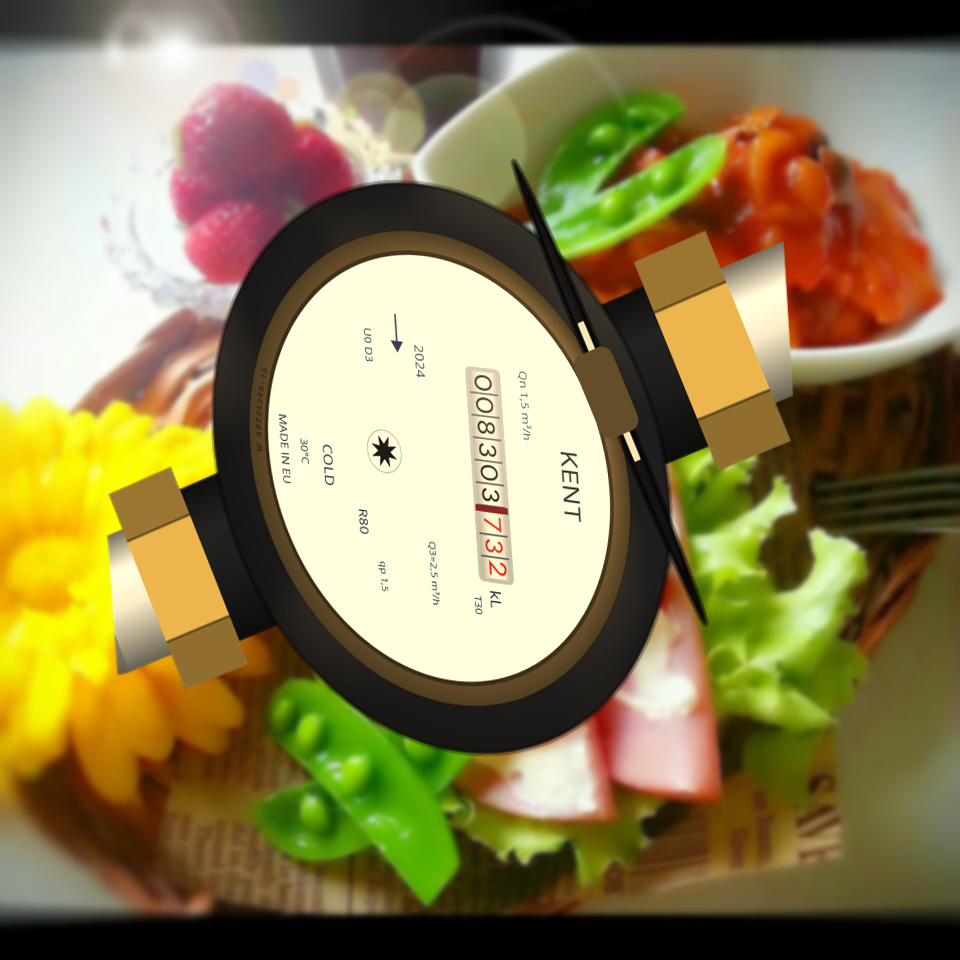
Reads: {"value": 8303.732, "unit": "kL"}
